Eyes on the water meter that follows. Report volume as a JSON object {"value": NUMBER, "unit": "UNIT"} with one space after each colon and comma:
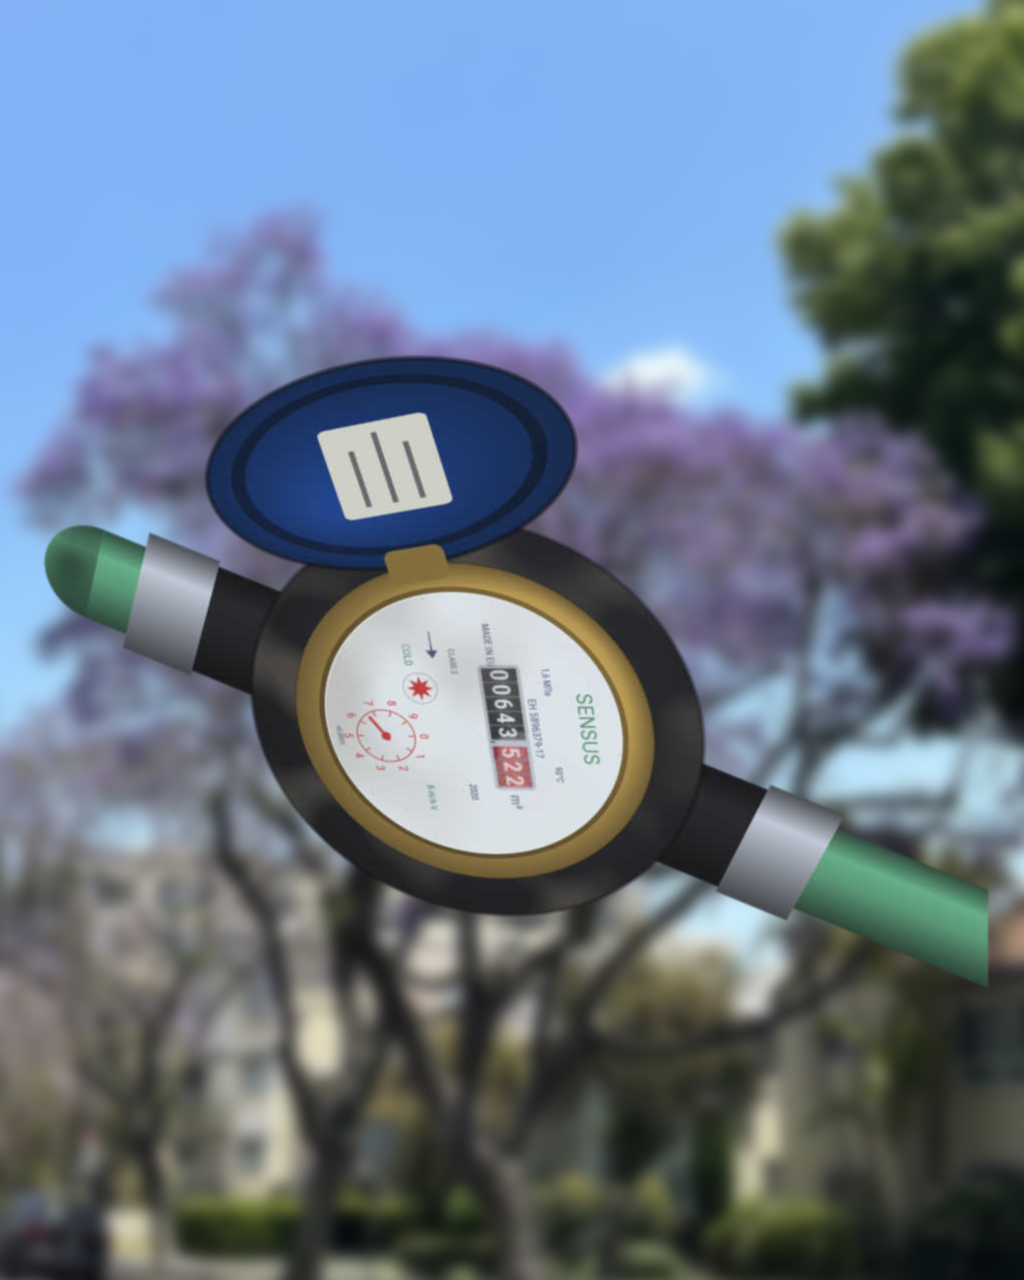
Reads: {"value": 643.5226, "unit": "m³"}
